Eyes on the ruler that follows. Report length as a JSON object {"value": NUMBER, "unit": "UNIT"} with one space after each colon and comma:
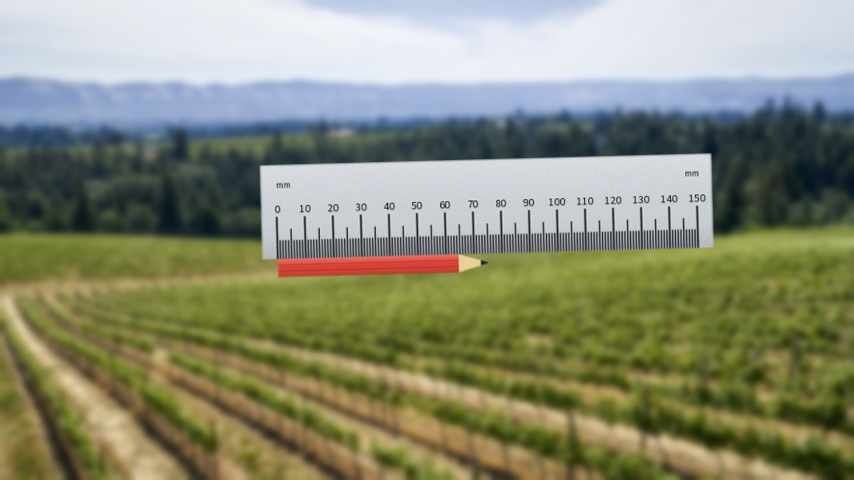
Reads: {"value": 75, "unit": "mm"}
